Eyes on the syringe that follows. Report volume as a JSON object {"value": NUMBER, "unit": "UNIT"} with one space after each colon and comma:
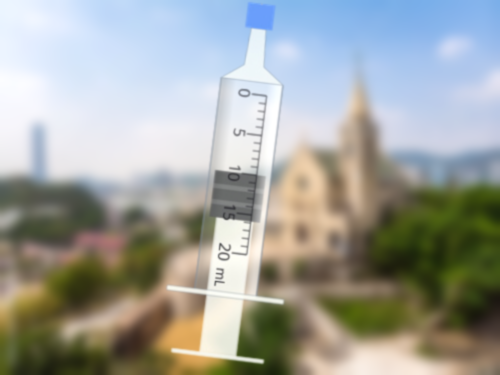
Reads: {"value": 10, "unit": "mL"}
